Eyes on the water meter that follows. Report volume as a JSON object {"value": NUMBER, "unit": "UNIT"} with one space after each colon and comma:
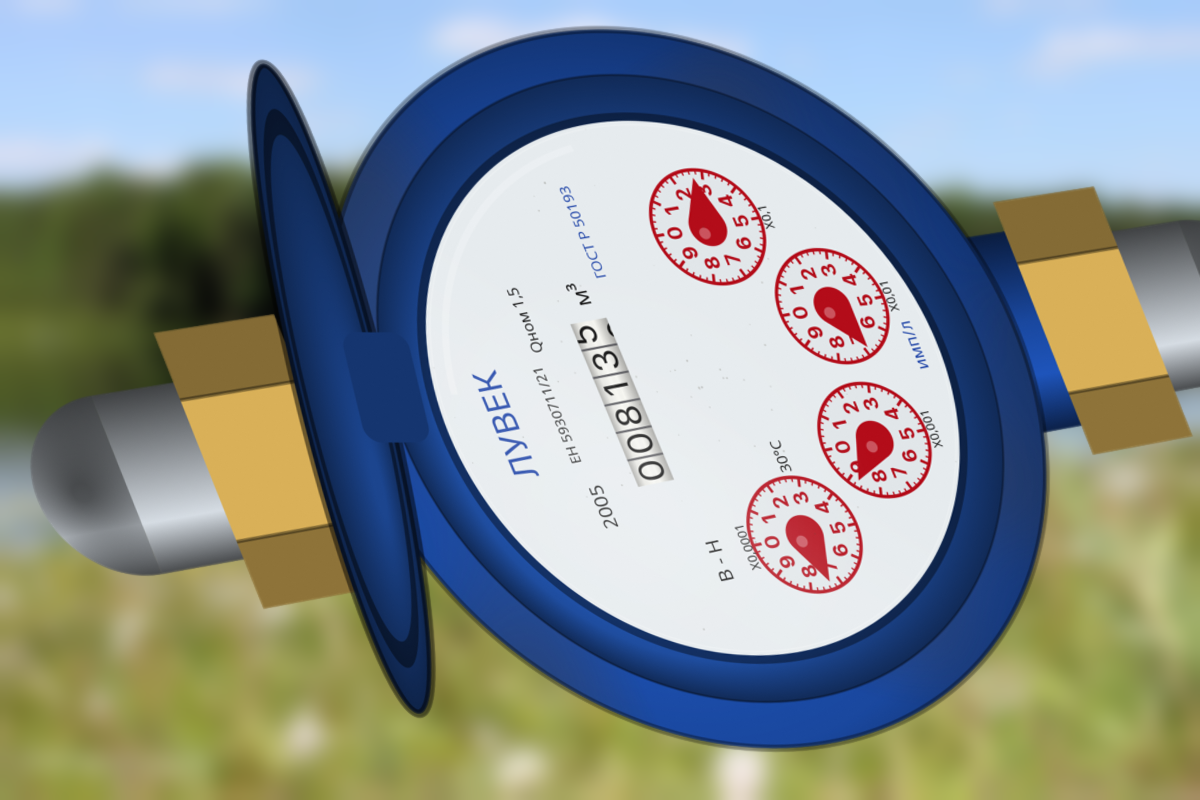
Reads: {"value": 8135.2687, "unit": "m³"}
